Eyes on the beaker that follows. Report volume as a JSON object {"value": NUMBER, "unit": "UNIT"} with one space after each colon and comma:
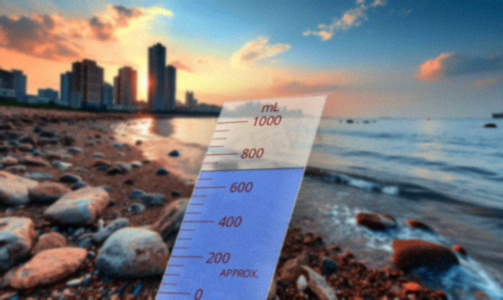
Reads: {"value": 700, "unit": "mL"}
